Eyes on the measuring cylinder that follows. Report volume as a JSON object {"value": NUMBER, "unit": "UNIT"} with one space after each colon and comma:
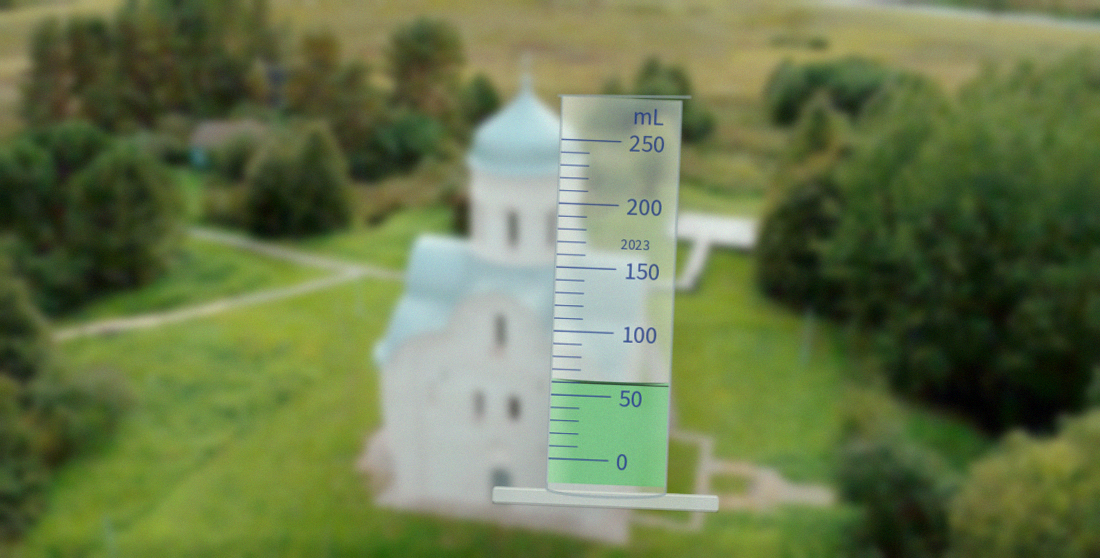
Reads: {"value": 60, "unit": "mL"}
